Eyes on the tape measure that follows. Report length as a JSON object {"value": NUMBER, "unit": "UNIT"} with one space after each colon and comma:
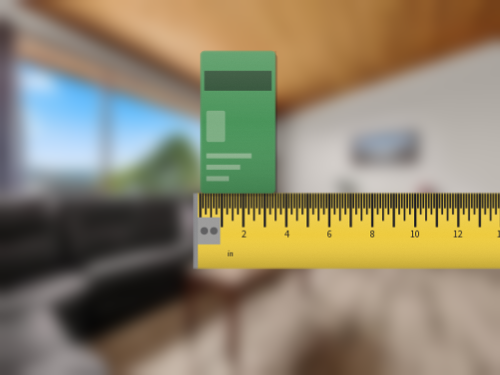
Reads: {"value": 3.5, "unit": "in"}
